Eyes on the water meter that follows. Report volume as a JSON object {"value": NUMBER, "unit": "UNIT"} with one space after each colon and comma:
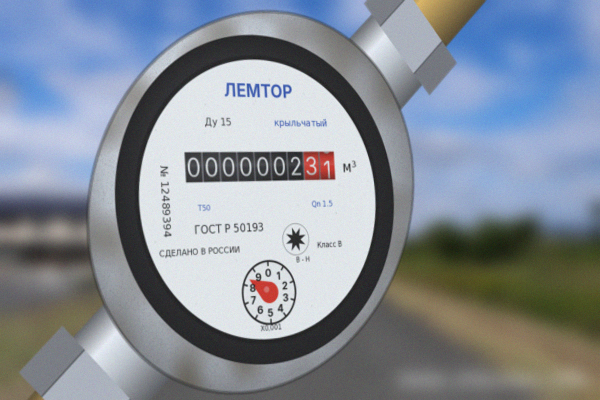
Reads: {"value": 2.308, "unit": "m³"}
